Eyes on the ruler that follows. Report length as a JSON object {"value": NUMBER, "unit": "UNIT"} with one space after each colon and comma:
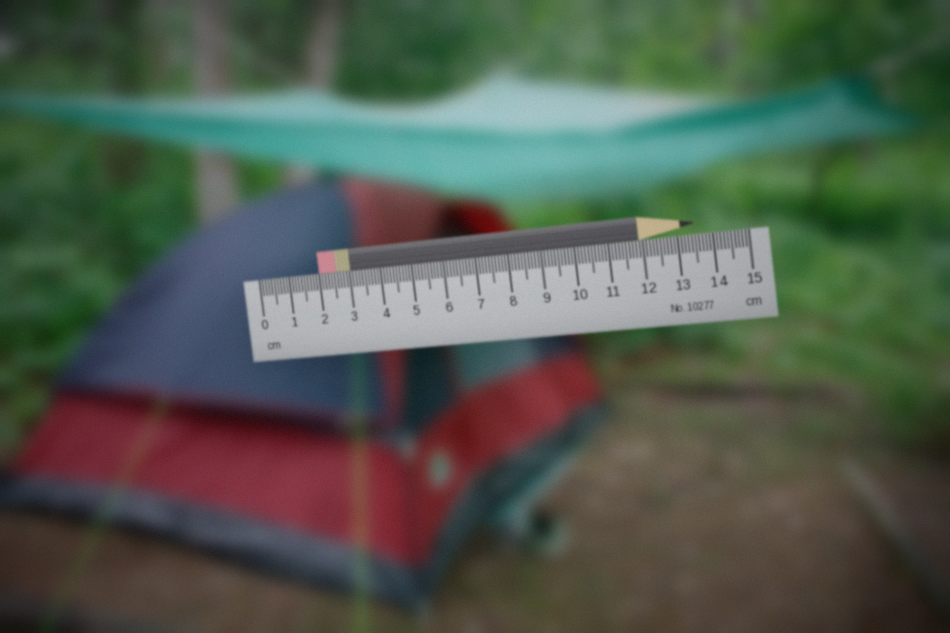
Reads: {"value": 11.5, "unit": "cm"}
